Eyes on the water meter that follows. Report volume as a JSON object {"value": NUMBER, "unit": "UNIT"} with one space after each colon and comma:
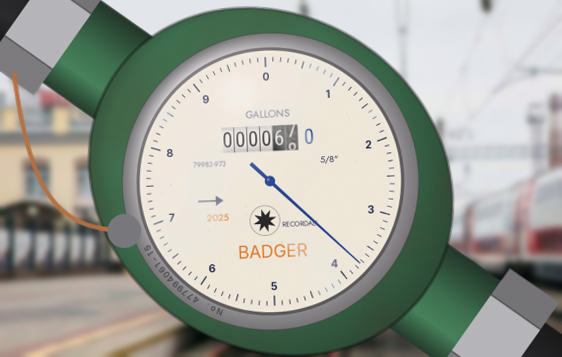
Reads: {"value": 673.7, "unit": "gal"}
